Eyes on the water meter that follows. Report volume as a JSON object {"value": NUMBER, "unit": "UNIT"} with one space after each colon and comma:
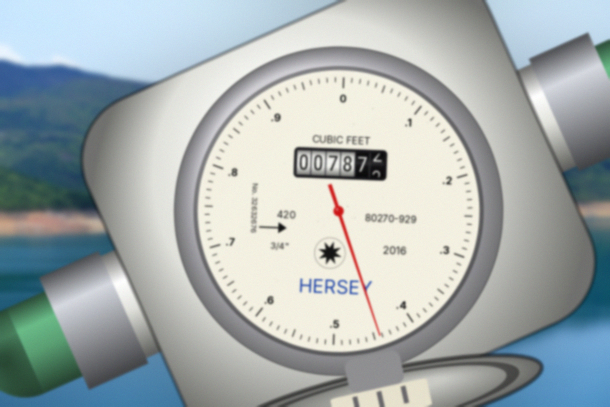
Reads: {"value": 7872.44, "unit": "ft³"}
